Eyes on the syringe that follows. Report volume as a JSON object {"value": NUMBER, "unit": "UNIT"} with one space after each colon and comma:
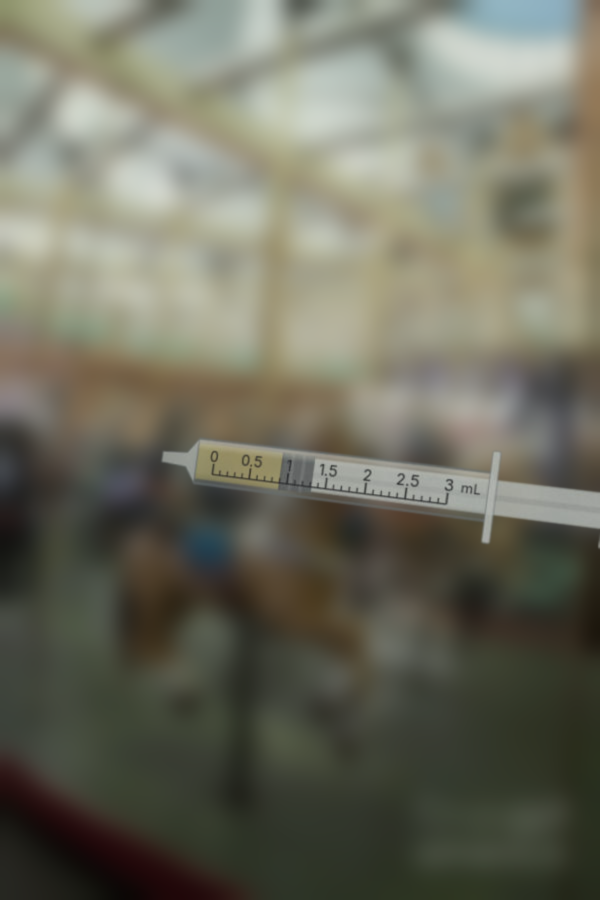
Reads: {"value": 0.9, "unit": "mL"}
